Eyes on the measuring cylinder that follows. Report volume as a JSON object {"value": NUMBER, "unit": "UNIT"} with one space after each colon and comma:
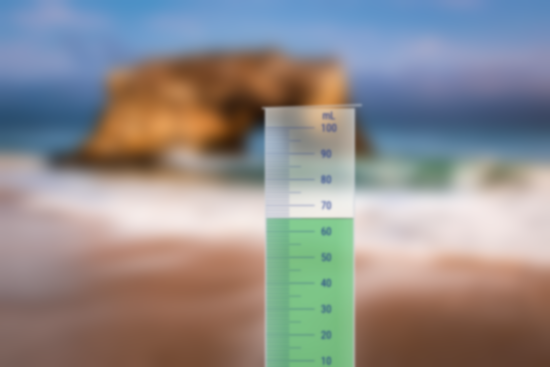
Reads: {"value": 65, "unit": "mL"}
